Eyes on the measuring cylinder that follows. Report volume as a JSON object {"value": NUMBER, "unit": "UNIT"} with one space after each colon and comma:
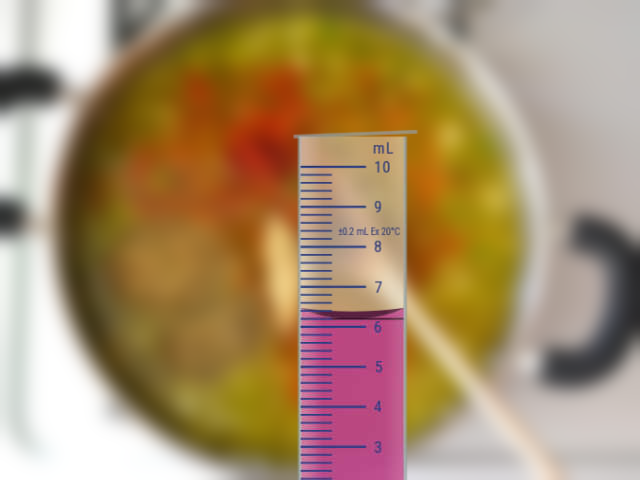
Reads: {"value": 6.2, "unit": "mL"}
